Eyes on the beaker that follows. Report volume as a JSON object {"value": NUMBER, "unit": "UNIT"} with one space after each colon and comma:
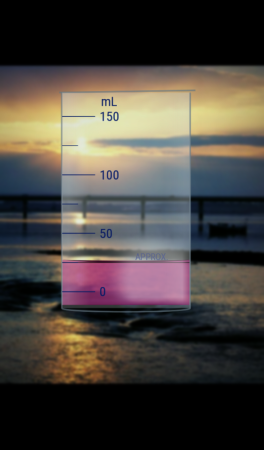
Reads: {"value": 25, "unit": "mL"}
